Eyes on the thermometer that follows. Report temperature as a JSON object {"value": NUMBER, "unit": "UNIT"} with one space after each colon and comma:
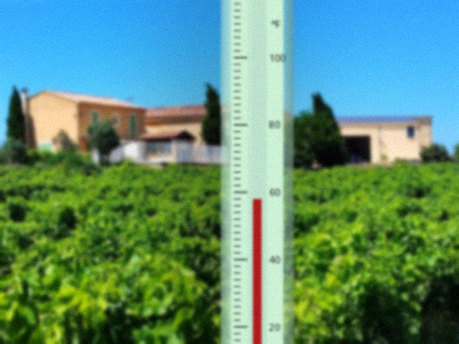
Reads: {"value": 58, "unit": "°F"}
